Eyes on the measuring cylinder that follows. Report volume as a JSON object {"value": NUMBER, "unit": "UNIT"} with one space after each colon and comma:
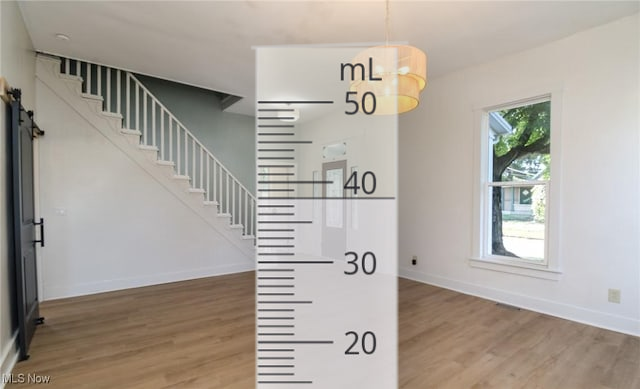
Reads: {"value": 38, "unit": "mL"}
